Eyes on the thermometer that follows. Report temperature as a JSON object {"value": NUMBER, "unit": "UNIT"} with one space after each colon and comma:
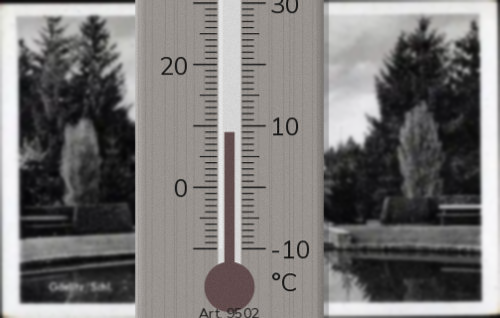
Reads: {"value": 9, "unit": "°C"}
